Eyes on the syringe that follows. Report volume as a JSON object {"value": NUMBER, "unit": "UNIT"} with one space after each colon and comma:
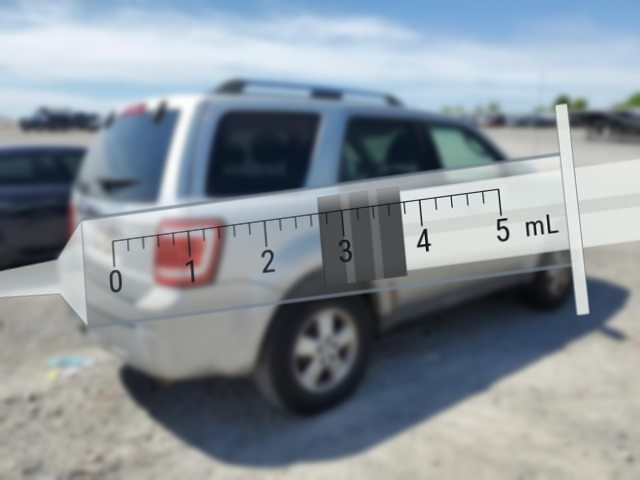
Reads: {"value": 2.7, "unit": "mL"}
